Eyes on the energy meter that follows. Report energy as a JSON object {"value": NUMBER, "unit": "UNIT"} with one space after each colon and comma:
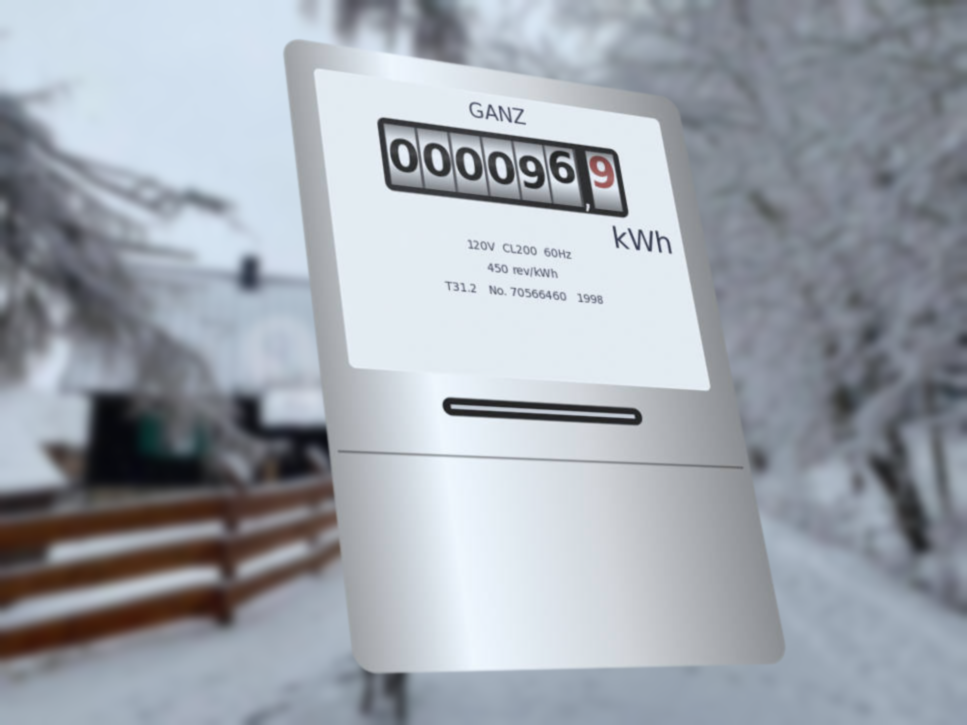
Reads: {"value": 96.9, "unit": "kWh"}
